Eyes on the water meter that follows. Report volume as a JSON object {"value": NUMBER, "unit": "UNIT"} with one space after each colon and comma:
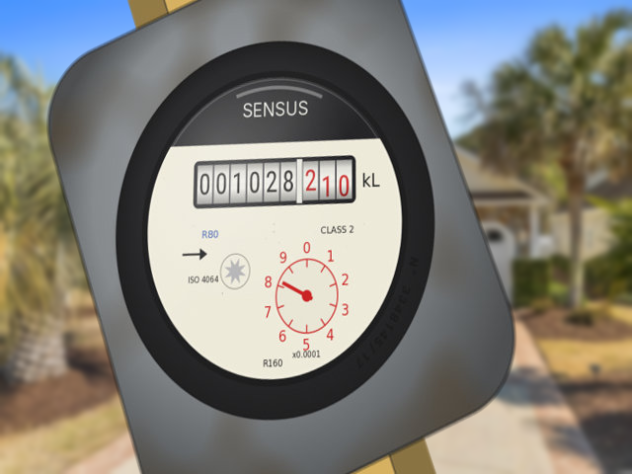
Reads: {"value": 1028.2098, "unit": "kL"}
